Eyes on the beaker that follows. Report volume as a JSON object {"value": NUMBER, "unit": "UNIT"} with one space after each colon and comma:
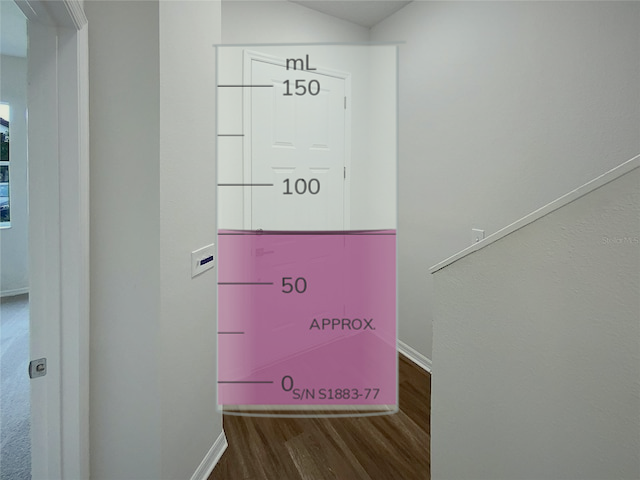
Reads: {"value": 75, "unit": "mL"}
